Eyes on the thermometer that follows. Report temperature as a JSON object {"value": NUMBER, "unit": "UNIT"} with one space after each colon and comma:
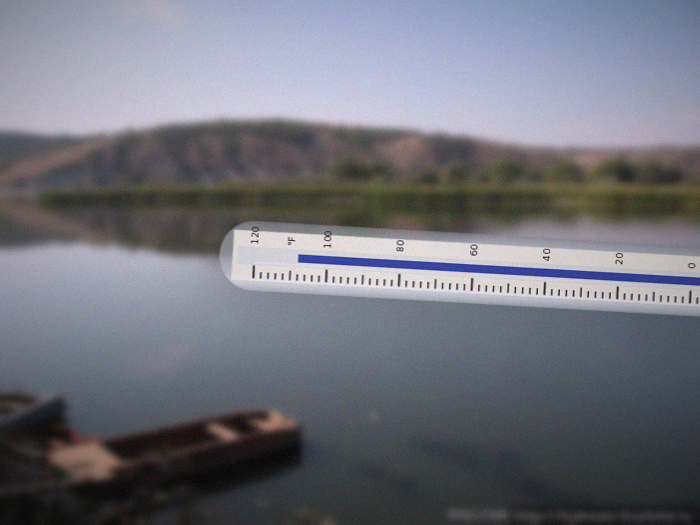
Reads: {"value": 108, "unit": "°F"}
